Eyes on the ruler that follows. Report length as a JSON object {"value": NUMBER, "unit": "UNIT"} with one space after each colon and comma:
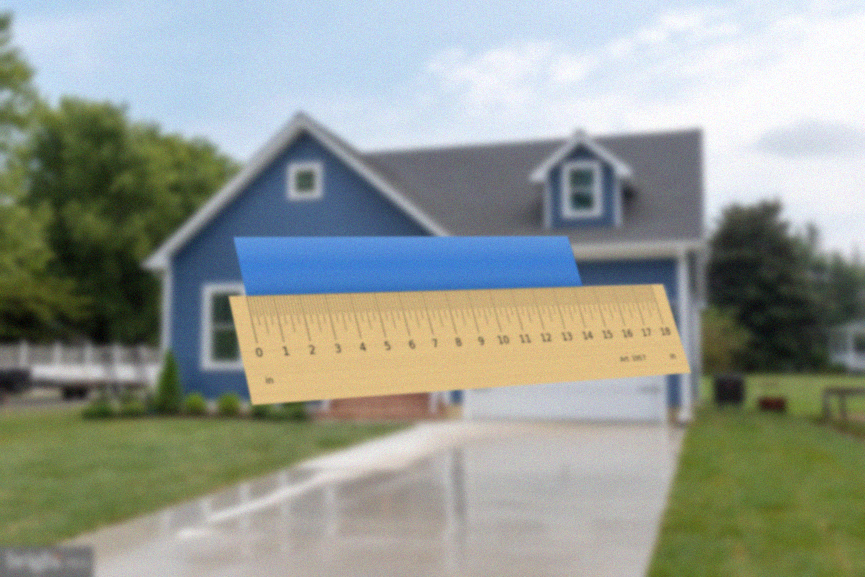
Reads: {"value": 14.5, "unit": "in"}
